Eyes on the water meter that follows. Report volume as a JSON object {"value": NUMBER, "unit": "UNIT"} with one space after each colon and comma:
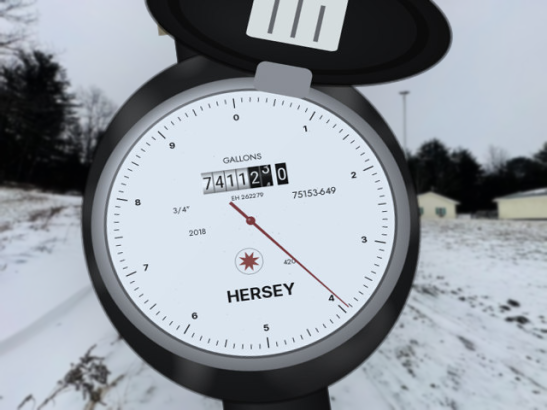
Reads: {"value": 7411233.9, "unit": "gal"}
